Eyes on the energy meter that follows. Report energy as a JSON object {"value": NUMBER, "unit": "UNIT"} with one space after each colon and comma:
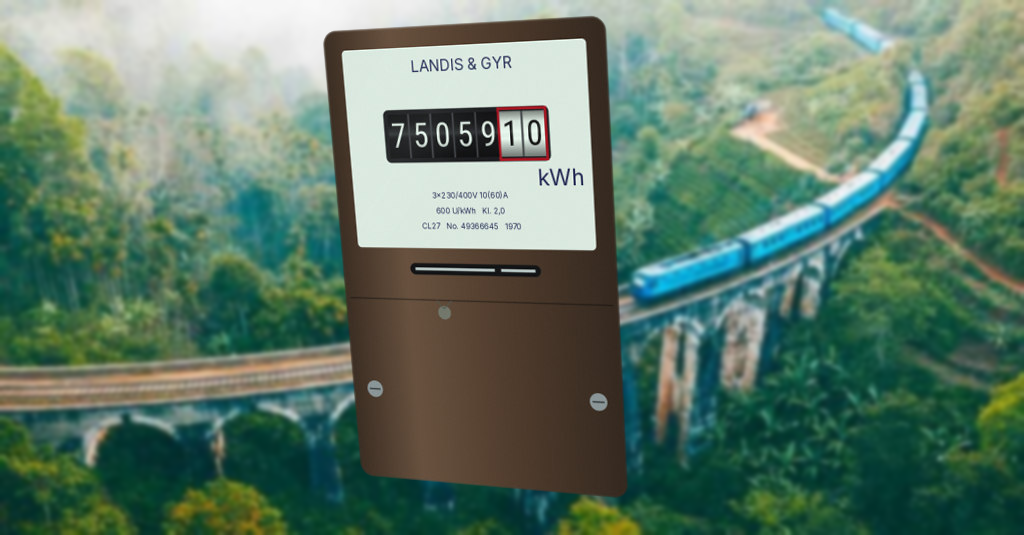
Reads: {"value": 75059.10, "unit": "kWh"}
